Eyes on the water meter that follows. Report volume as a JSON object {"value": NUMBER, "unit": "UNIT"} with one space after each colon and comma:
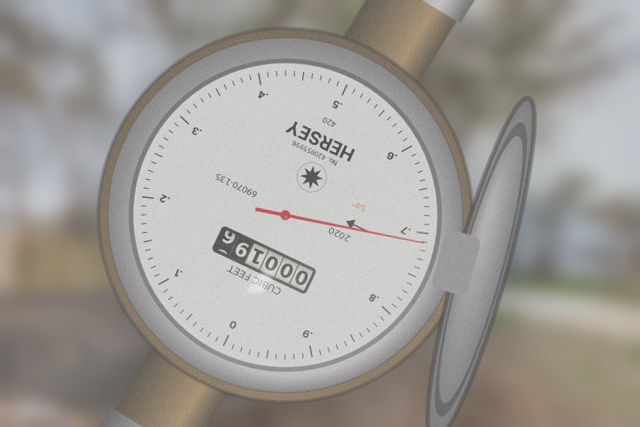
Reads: {"value": 195.71, "unit": "ft³"}
